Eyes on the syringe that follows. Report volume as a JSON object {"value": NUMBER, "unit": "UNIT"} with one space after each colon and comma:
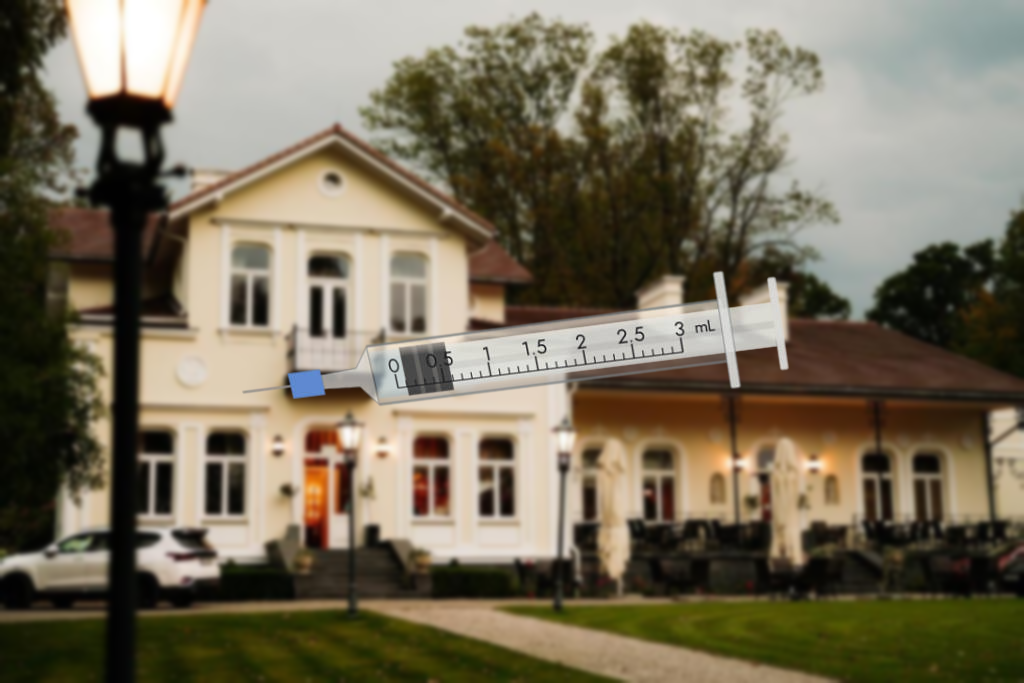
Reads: {"value": 0.1, "unit": "mL"}
